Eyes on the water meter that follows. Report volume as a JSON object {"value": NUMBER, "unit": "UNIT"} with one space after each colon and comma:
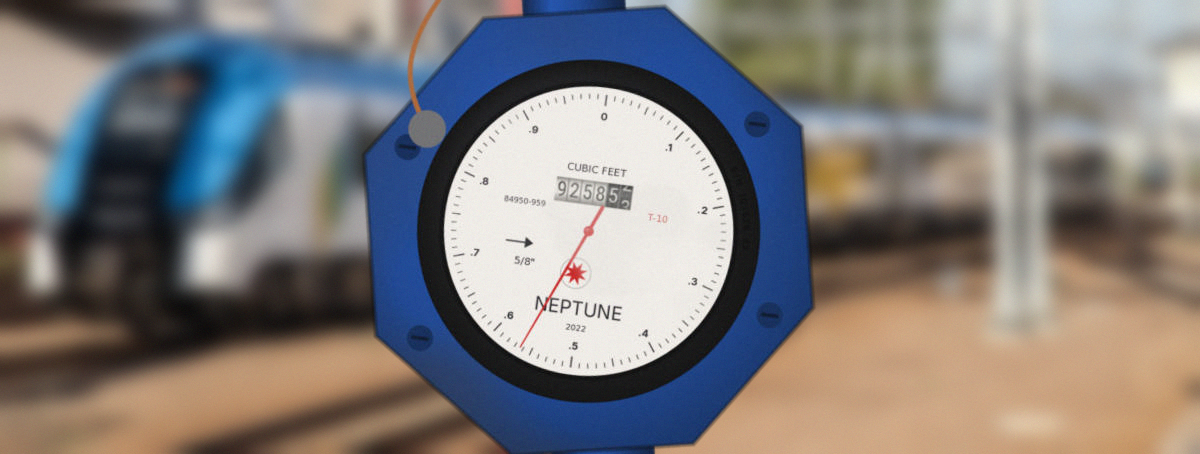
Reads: {"value": 925852.56, "unit": "ft³"}
